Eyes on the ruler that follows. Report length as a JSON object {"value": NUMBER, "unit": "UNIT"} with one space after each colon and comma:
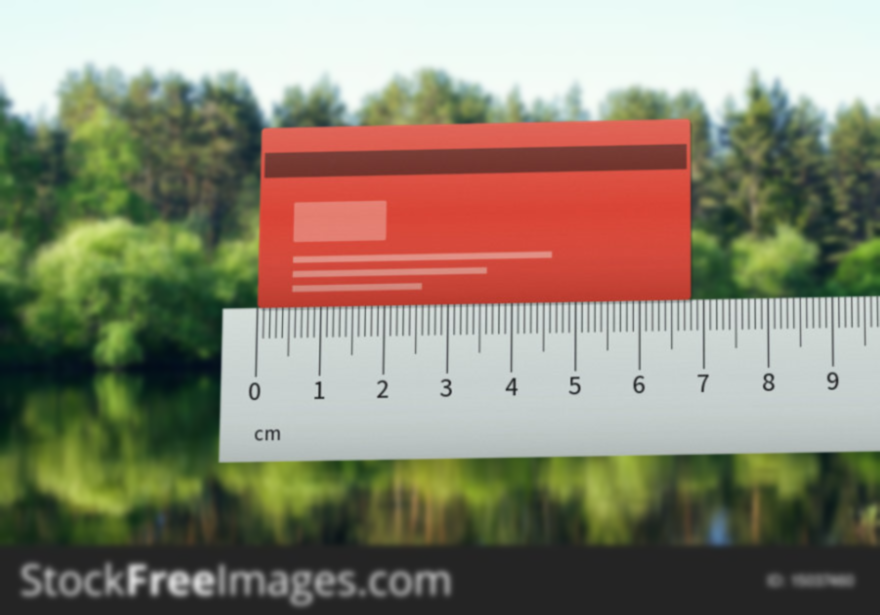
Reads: {"value": 6.8, "unit": "cm"}
